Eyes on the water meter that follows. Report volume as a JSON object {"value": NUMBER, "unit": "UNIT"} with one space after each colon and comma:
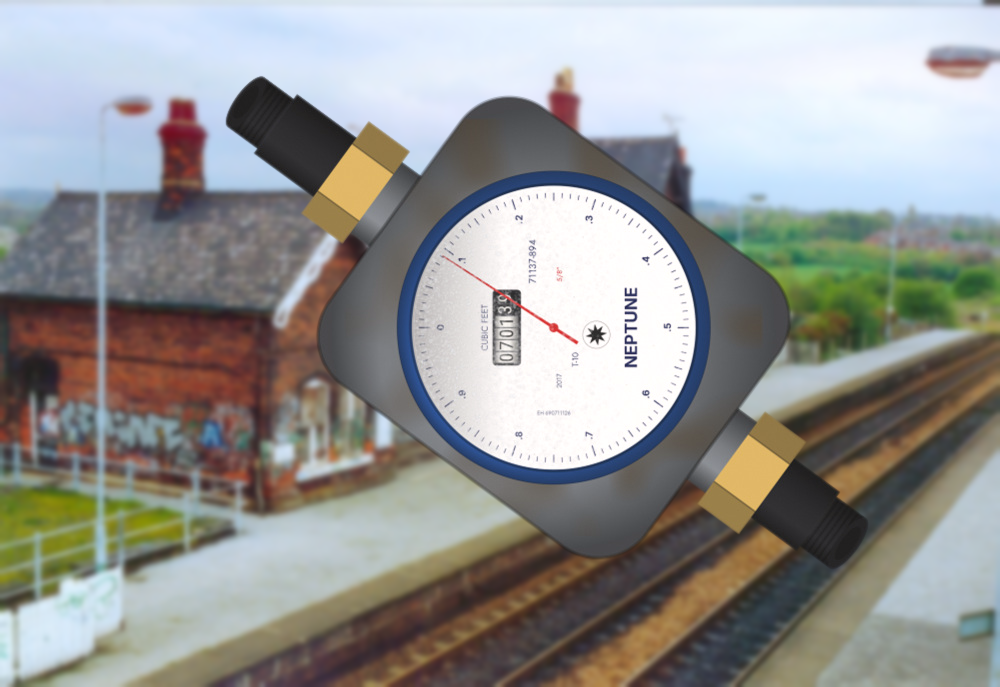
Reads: {"value": 70139.09, "unit": "ft³"}
